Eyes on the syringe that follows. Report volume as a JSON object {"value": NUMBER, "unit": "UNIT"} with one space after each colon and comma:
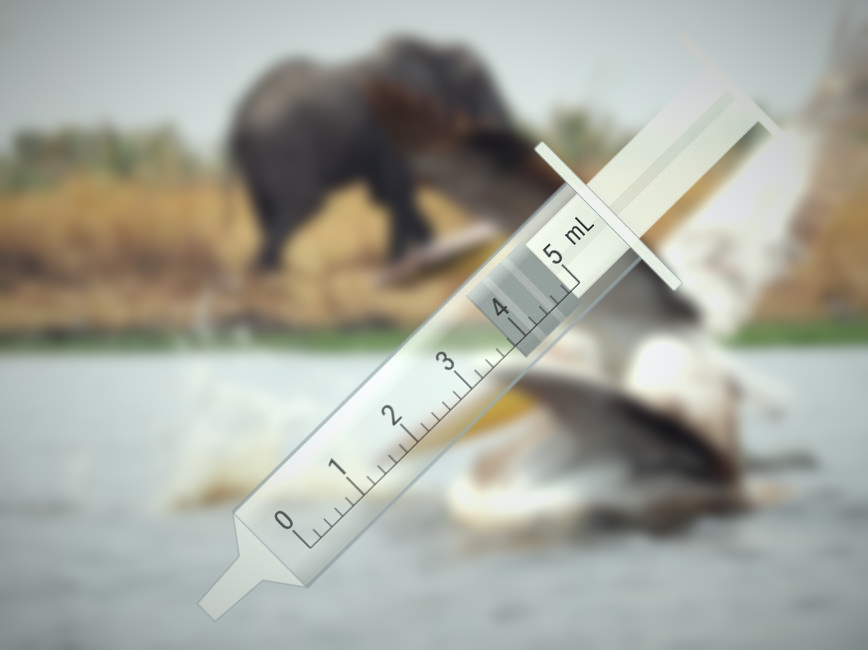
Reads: {"value": 3.8, "unit": "mL"}
